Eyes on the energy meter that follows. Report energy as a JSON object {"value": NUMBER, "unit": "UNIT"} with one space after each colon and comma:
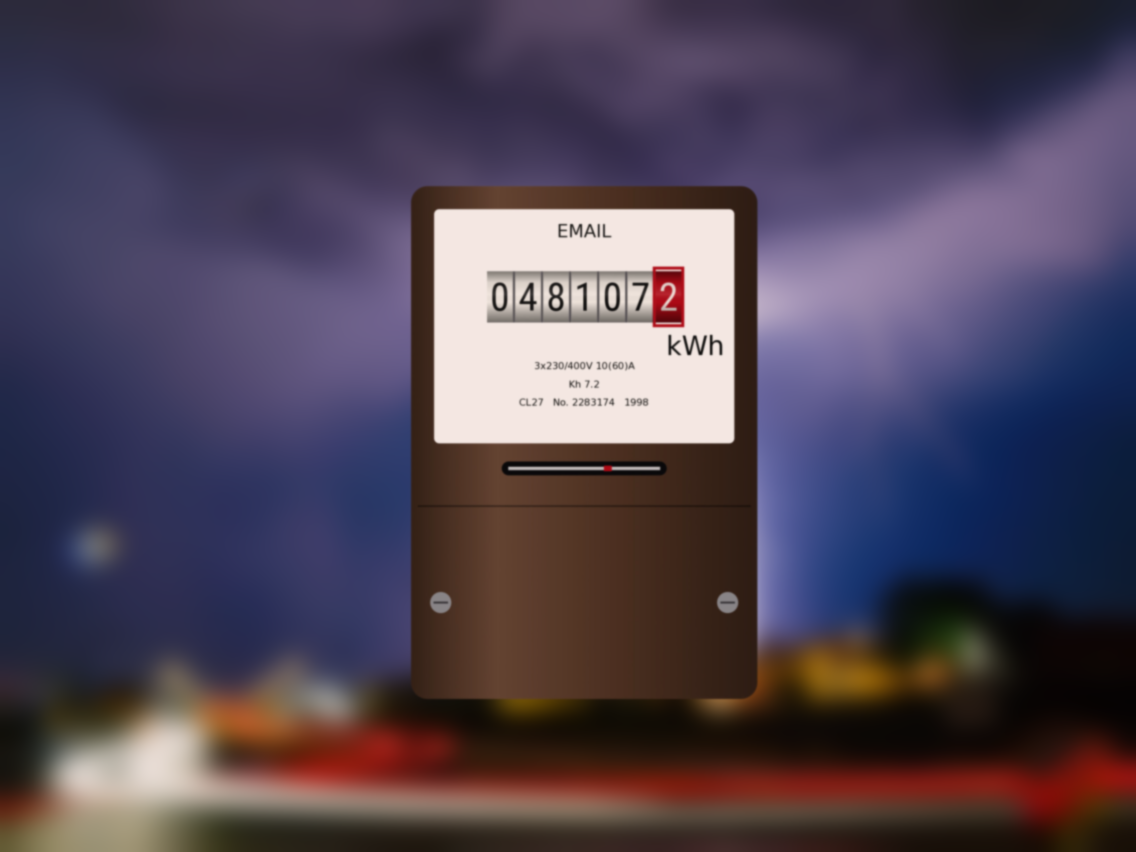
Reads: {"value": 48107.2, "unit": "kWh"}
